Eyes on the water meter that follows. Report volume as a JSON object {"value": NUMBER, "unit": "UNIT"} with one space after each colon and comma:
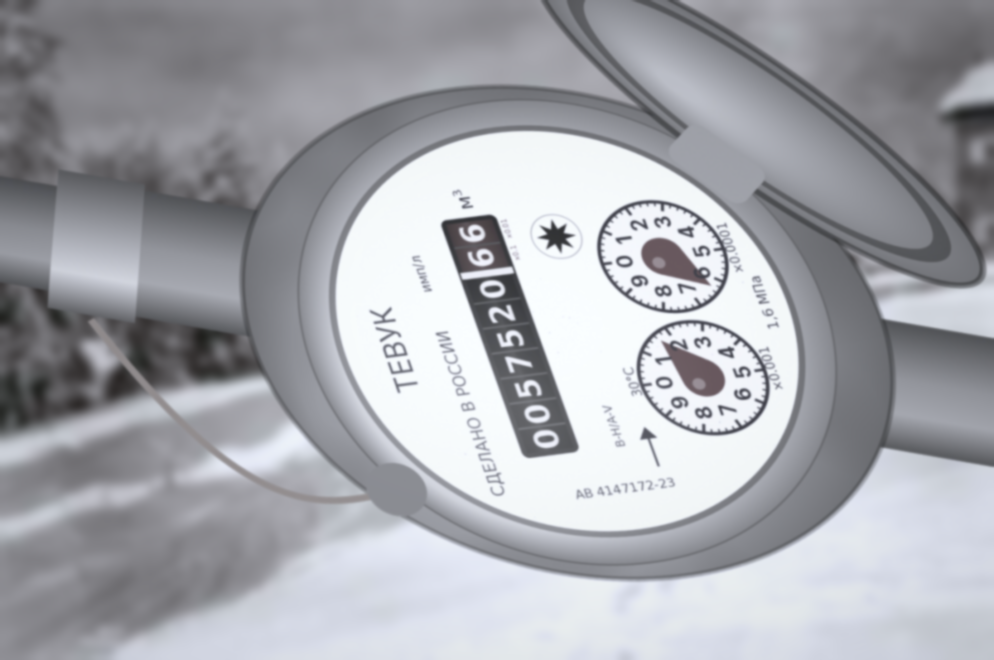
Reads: {"value": 57520.6616, "unit": "m³"}
